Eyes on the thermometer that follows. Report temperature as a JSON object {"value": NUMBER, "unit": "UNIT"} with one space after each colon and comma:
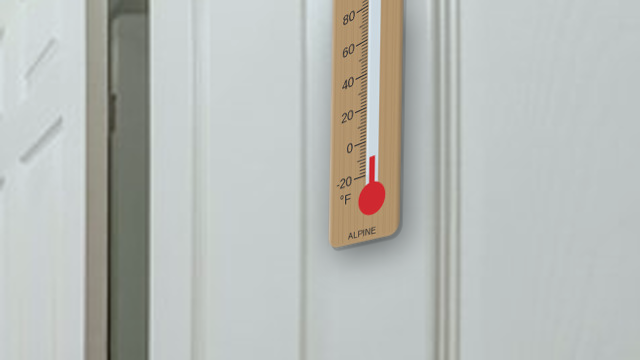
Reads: {"value": -10, "unit": "°F"}
